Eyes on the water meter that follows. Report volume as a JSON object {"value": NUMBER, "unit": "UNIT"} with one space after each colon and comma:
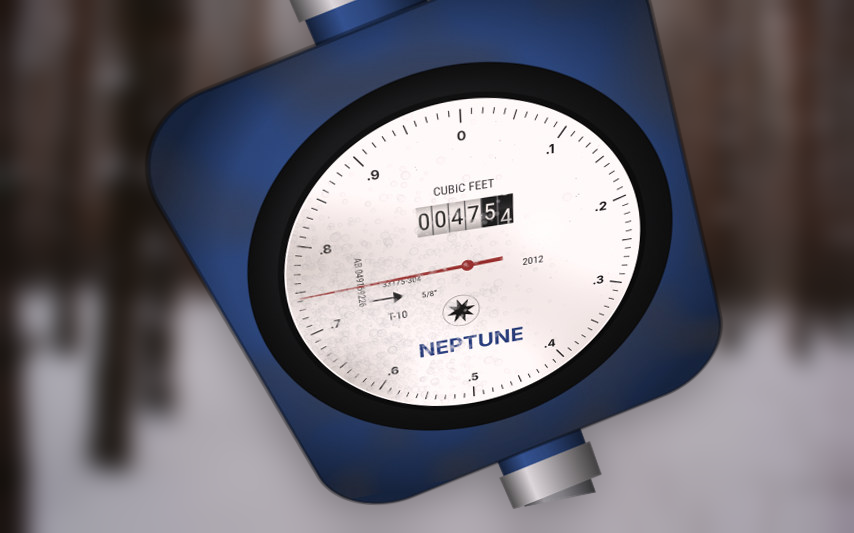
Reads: {"value": 4753.74, "unit": "ft³"}
